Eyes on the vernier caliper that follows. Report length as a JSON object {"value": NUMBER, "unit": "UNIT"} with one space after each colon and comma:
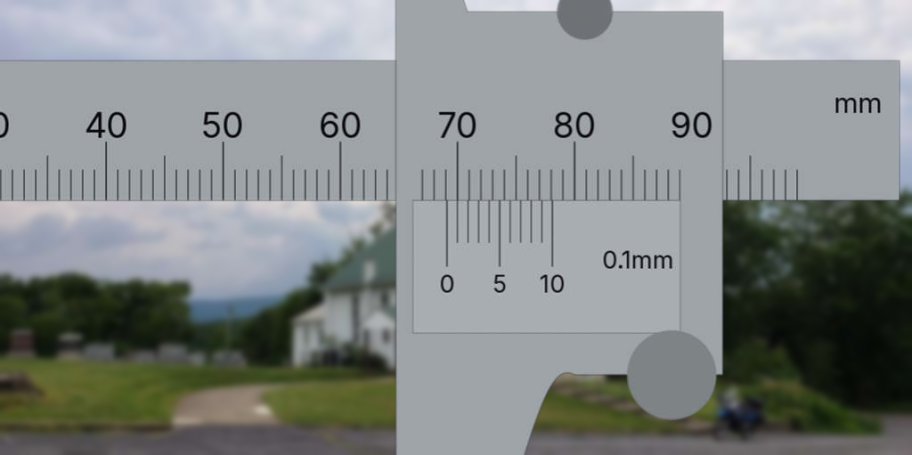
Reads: {"value": 69.1, "unit": "mm"}
